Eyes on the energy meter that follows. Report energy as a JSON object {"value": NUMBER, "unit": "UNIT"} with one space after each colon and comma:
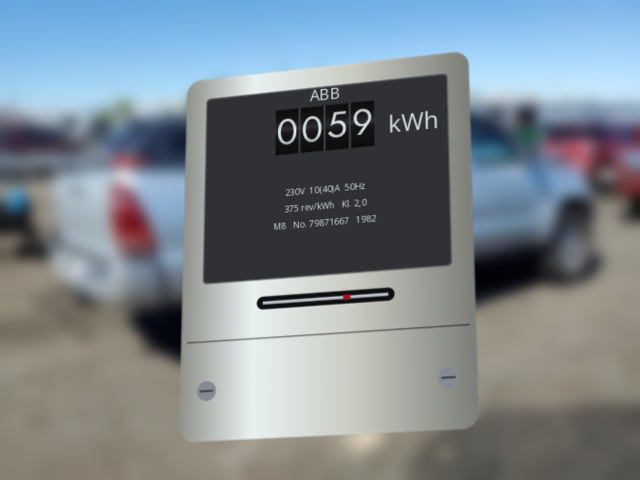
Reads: {"value": 59, "unit": "kWh"}
